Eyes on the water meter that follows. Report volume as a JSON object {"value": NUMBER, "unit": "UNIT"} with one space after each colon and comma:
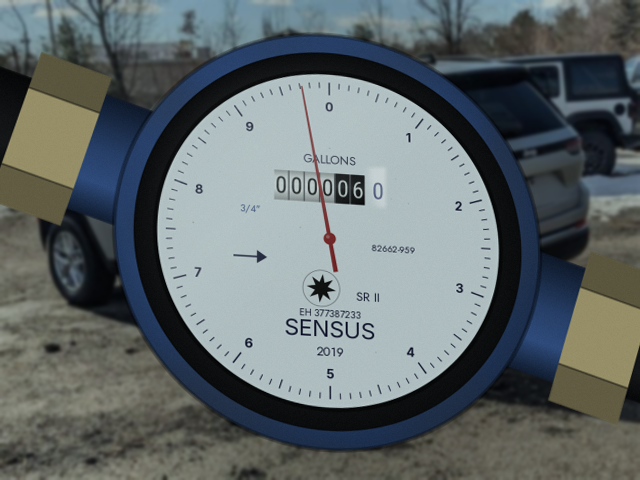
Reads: {"value": 59.7, "unit": "gal"}
